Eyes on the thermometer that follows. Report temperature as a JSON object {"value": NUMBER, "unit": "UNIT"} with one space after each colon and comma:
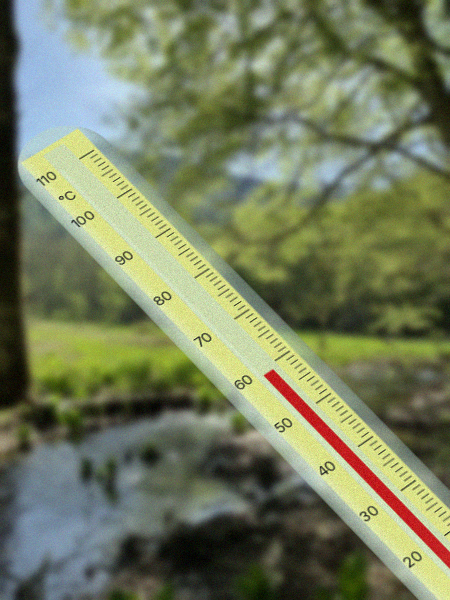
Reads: {"value": 59, "unit": "°C"}
